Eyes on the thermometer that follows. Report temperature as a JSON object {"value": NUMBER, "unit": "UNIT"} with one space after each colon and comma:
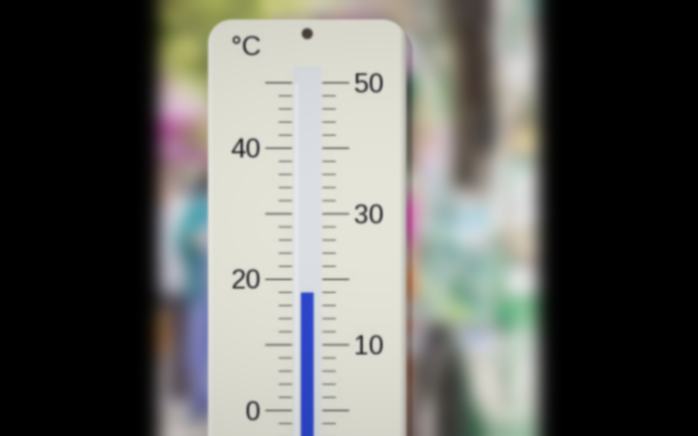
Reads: {"value": 18, "unit": "°C"}
